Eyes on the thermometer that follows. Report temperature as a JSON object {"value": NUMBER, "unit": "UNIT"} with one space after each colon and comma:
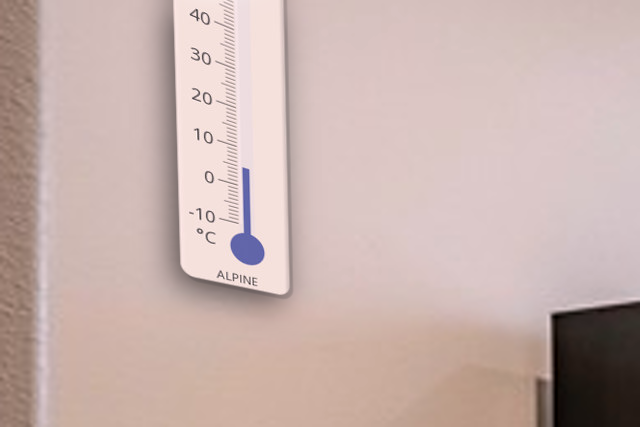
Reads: {"value": 5, "unit": "°C"}
